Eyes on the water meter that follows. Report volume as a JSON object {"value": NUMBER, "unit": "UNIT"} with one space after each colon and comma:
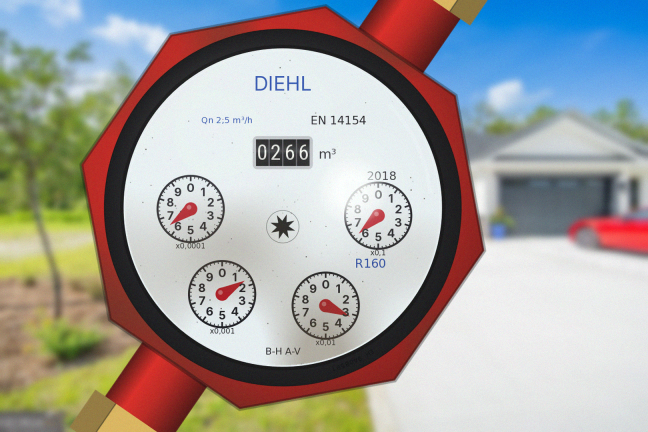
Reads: {"value": 266.6316, "unit": "m³"}
